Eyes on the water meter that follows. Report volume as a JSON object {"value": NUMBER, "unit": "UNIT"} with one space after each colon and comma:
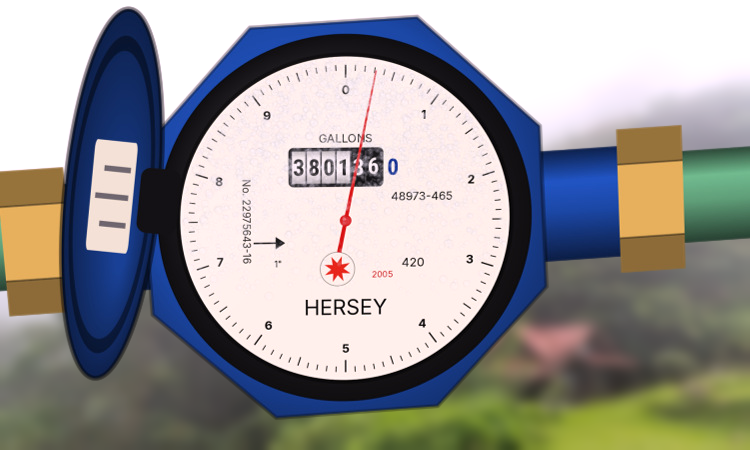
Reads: {"value": 3801360.3, "unit": "gal"}
